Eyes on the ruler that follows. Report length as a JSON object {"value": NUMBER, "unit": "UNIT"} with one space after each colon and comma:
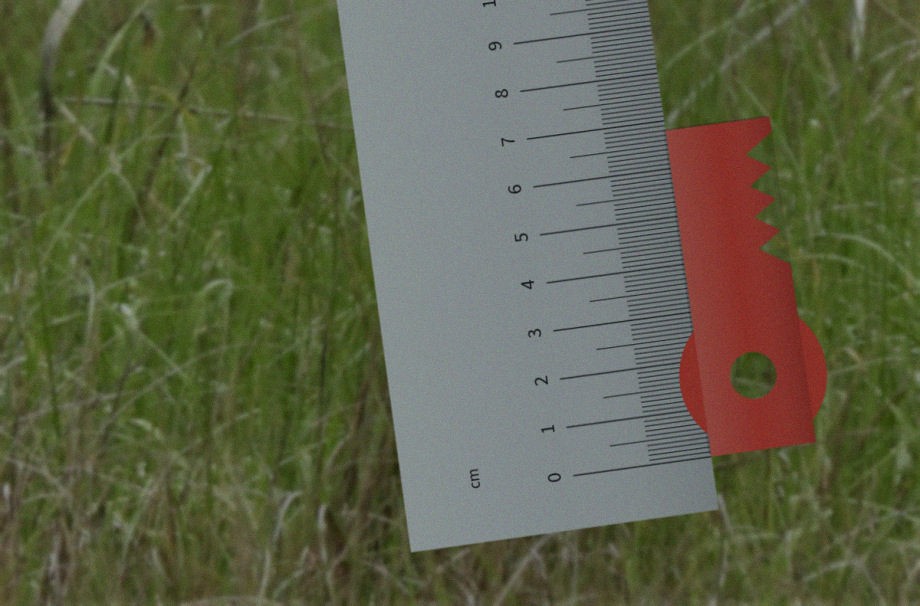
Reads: {"value": 6.8, "unit": "cm"}
